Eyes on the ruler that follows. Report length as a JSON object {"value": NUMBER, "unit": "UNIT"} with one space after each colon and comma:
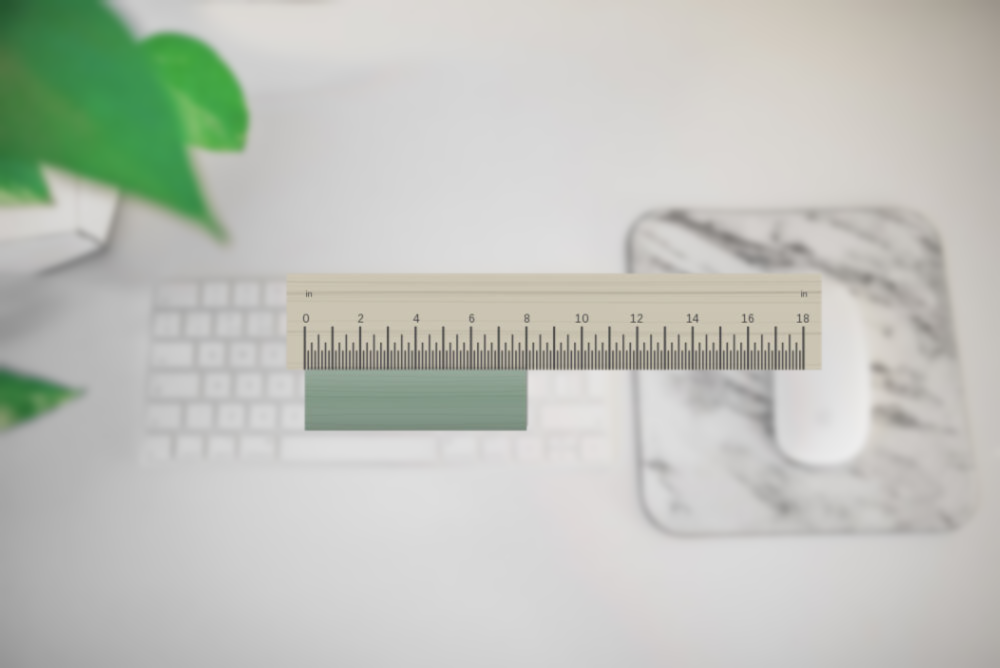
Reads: {"value": 8, "unit": "in"}
